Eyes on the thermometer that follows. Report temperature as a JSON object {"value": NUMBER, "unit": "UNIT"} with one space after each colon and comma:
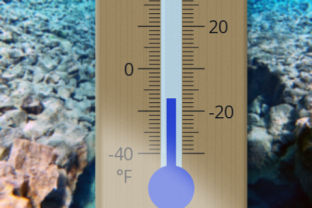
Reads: {"value": -14, "unit": "°F"}
